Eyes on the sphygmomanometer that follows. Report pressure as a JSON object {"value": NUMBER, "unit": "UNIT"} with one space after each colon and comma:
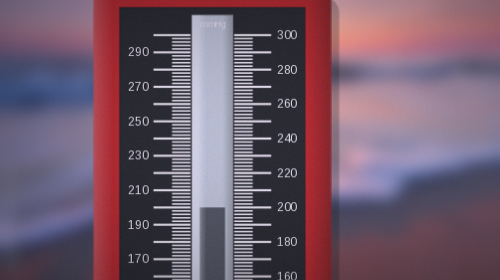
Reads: {"value": 200, "unit": "mmHg"}
